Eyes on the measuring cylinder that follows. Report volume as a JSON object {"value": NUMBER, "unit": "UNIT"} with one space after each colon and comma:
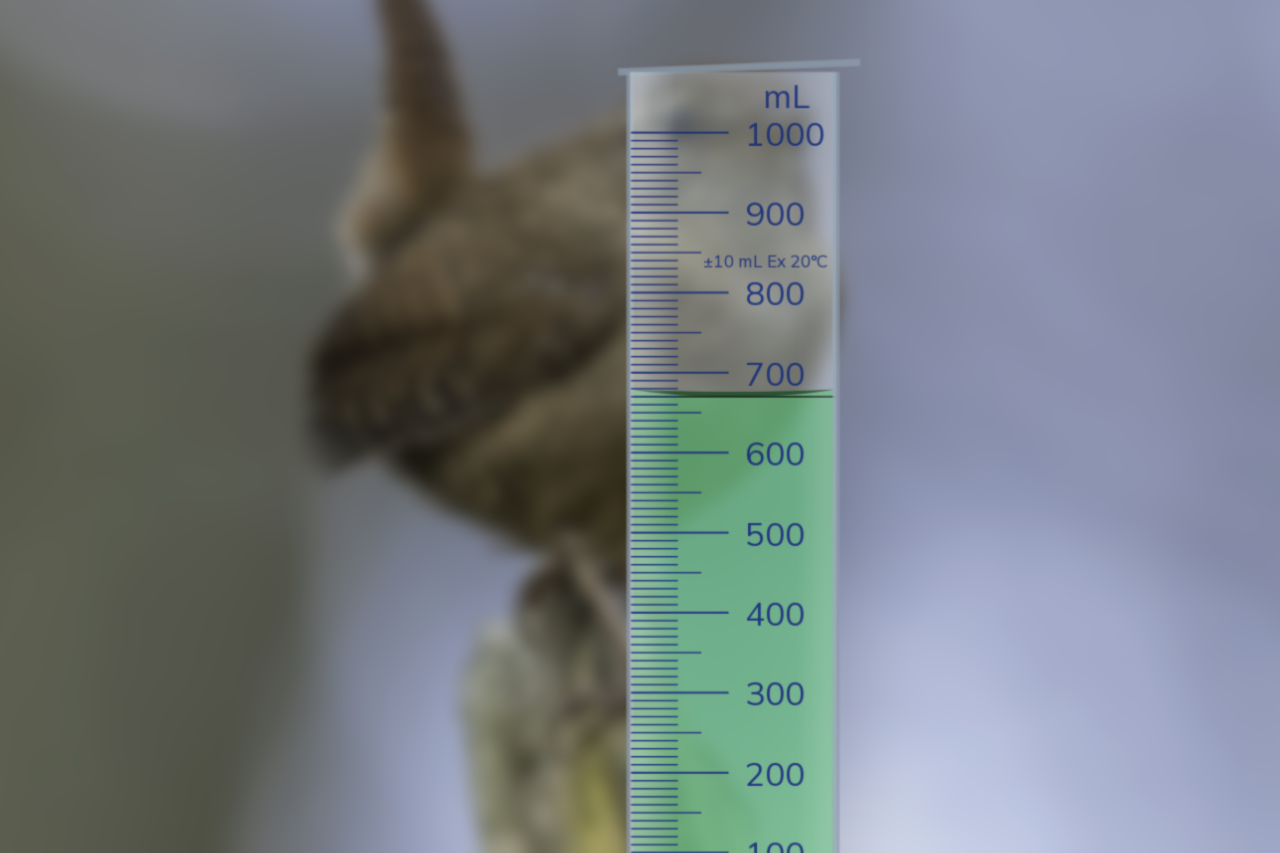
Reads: {"value": 670, "unit": "mL"}
